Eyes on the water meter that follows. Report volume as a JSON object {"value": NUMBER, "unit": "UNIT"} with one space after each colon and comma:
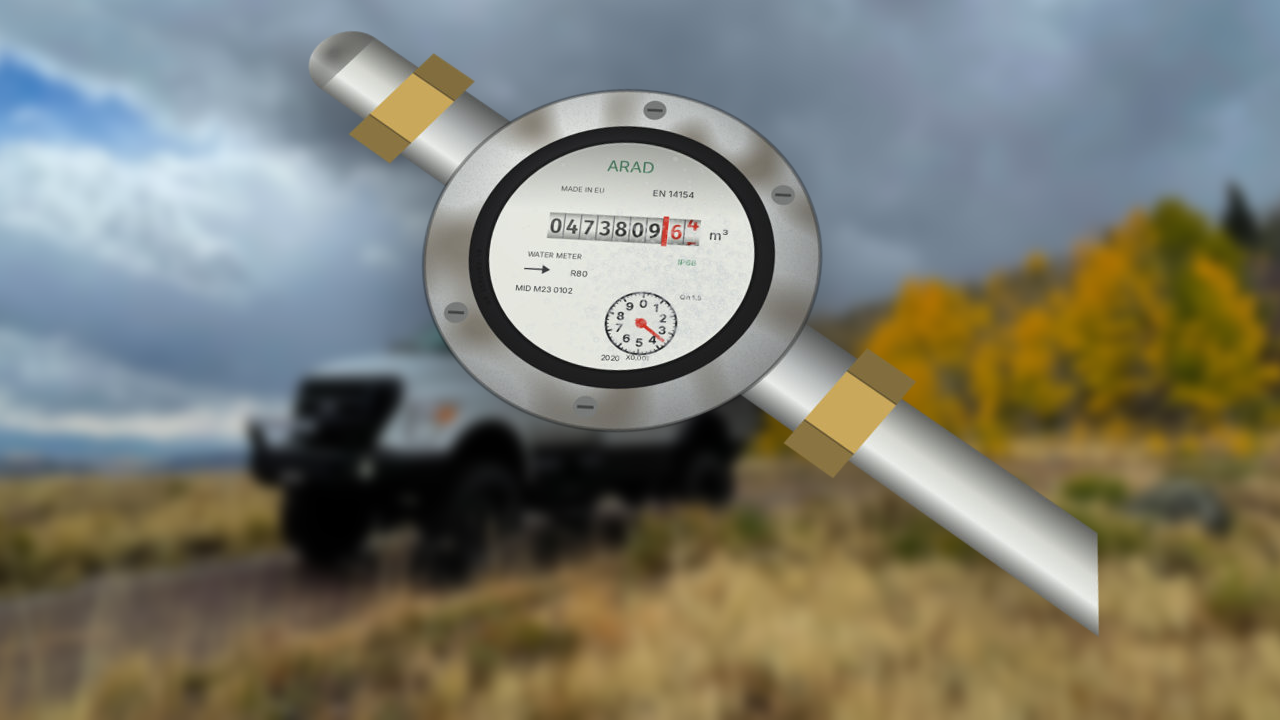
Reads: {"value": 473809.643, "unit": "m³"}
